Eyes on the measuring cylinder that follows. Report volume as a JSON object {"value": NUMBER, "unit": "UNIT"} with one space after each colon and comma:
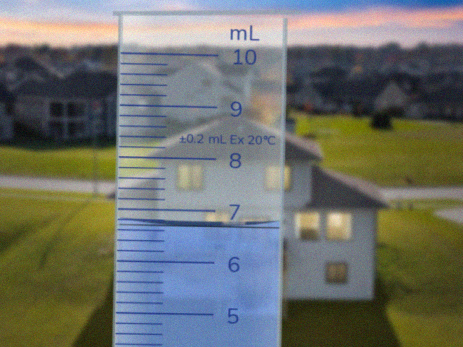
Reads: {"value": 6.7, "unit": "mL"}
